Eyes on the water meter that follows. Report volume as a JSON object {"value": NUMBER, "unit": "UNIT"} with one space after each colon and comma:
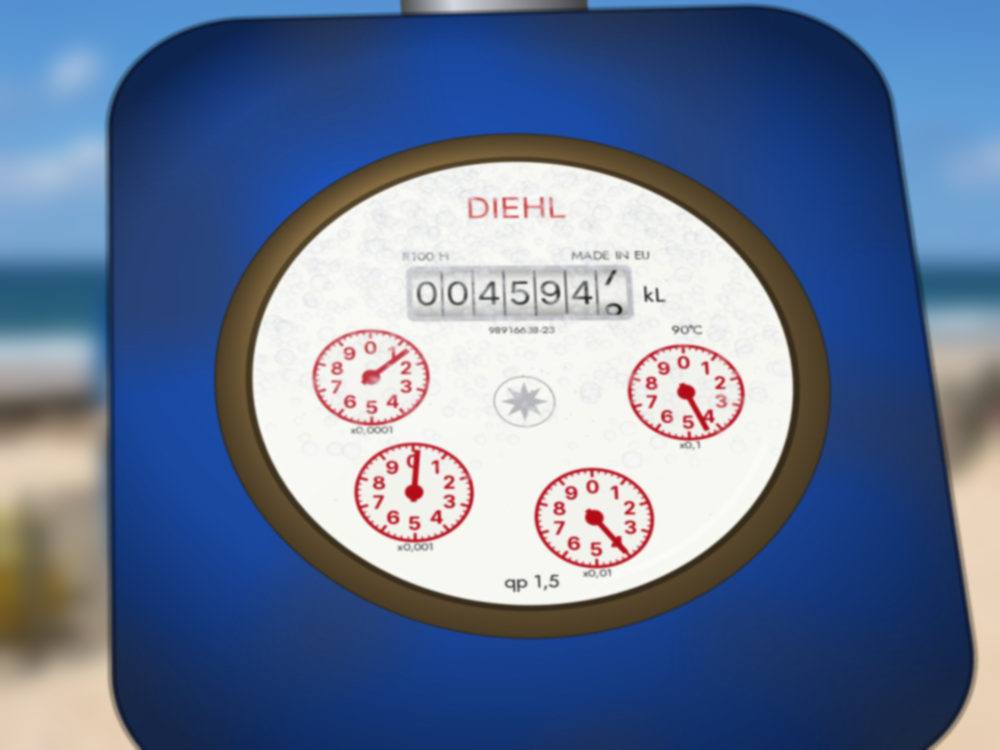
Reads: {"value": 45947.4401, "unit": "kL"}
